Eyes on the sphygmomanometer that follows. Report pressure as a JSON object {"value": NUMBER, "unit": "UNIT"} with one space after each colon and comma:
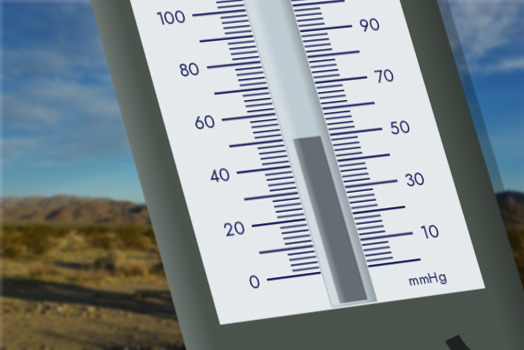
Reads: {"value": 50, "unit": "mmHg"}
